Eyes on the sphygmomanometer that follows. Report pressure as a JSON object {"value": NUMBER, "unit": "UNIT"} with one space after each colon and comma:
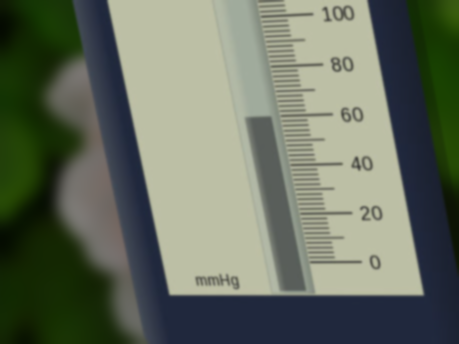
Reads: {"value": 60, "unit": "mmHg"}
